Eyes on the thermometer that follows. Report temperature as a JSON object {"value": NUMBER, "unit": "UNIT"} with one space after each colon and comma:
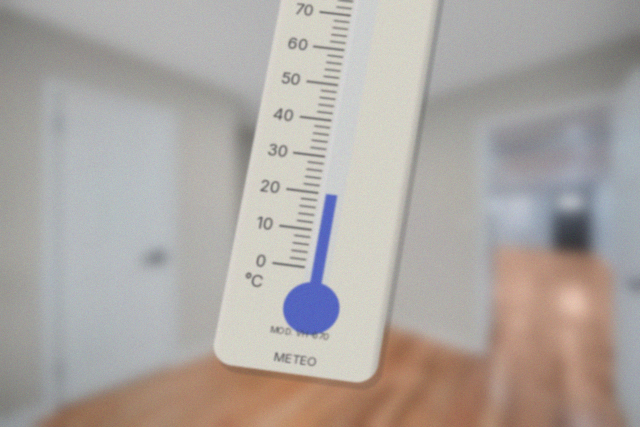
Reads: {"value": 20, "unit": "°C"}
